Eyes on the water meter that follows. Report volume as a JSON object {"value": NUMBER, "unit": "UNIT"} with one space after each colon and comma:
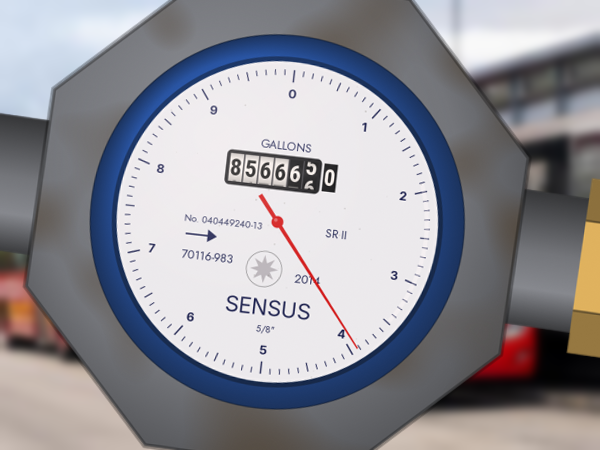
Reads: {"value": 8566653.9, "unit": "gal"}
